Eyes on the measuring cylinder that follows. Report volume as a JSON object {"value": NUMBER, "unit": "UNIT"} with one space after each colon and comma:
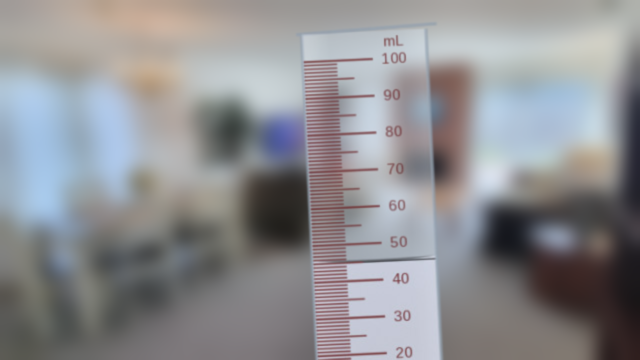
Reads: {"value": 45, "unit": "mL"}
